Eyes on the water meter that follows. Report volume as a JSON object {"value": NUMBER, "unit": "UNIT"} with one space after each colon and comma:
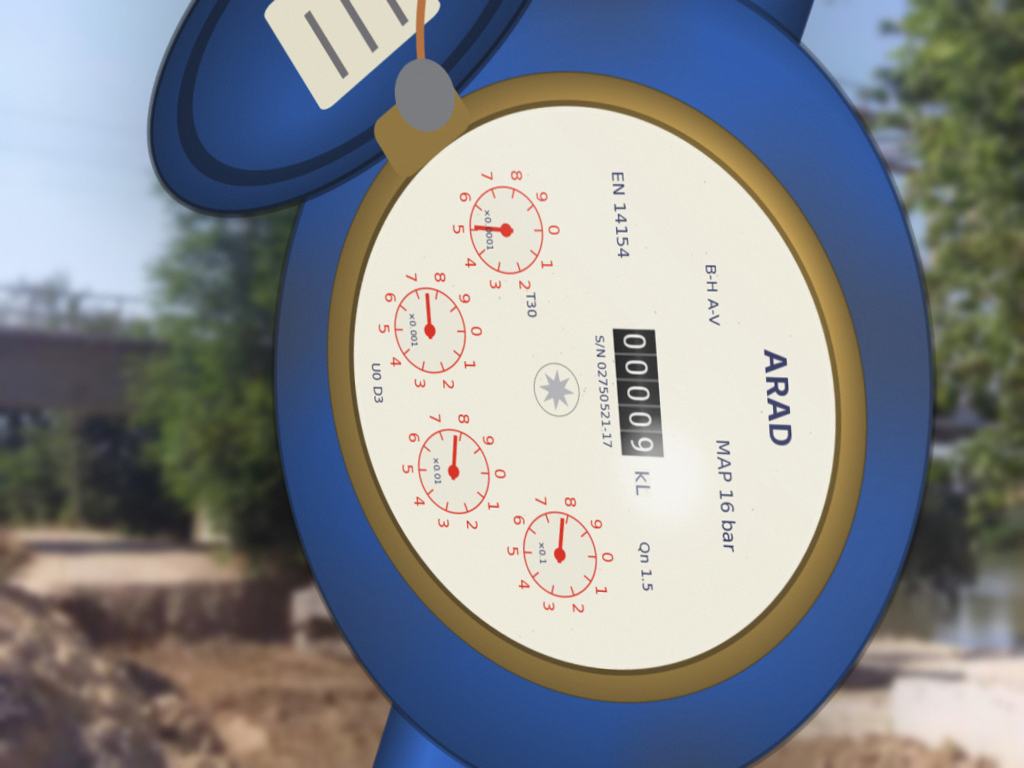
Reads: {"value": 9.7775, "unit": "kL"}
